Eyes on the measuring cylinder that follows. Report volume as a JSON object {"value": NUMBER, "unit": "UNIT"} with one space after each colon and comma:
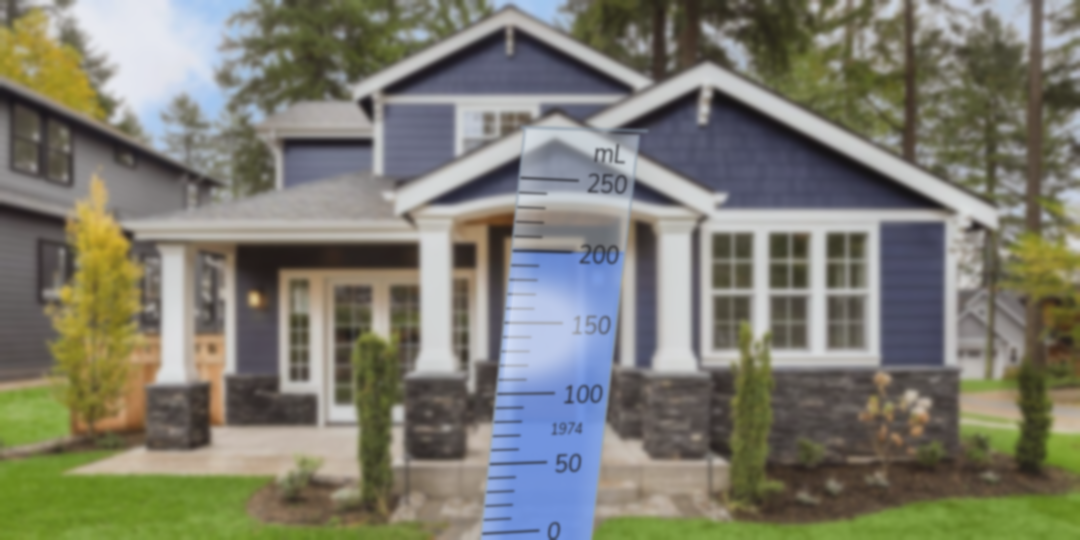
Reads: {"value": 200, "unit": "mL"}
